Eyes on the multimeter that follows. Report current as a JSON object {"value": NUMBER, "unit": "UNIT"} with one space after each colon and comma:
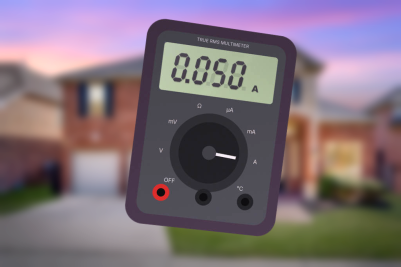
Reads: {"value": 0.050, "unit": "A"}
